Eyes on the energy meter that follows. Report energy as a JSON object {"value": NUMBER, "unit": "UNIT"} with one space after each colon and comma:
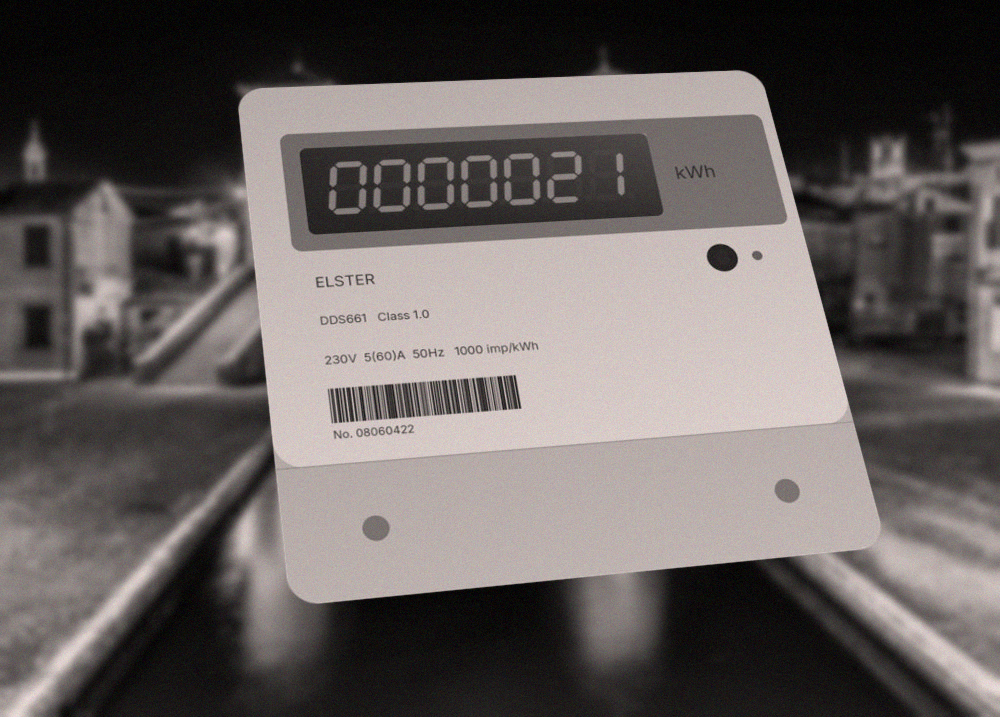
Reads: {"value": 21, "unit": "kWh"}
